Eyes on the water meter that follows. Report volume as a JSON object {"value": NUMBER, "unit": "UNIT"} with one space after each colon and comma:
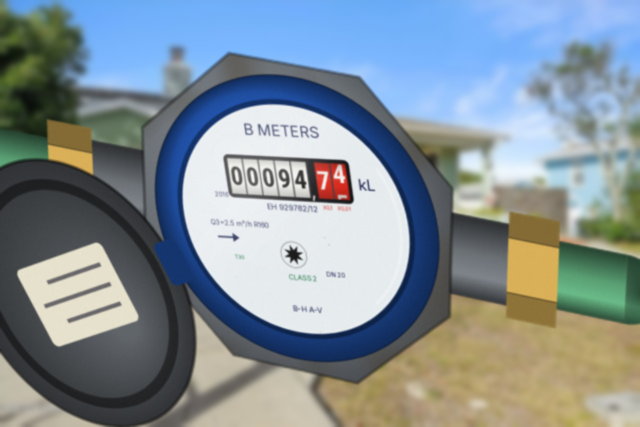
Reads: {"value": 94.74, "unit": "kL"}
